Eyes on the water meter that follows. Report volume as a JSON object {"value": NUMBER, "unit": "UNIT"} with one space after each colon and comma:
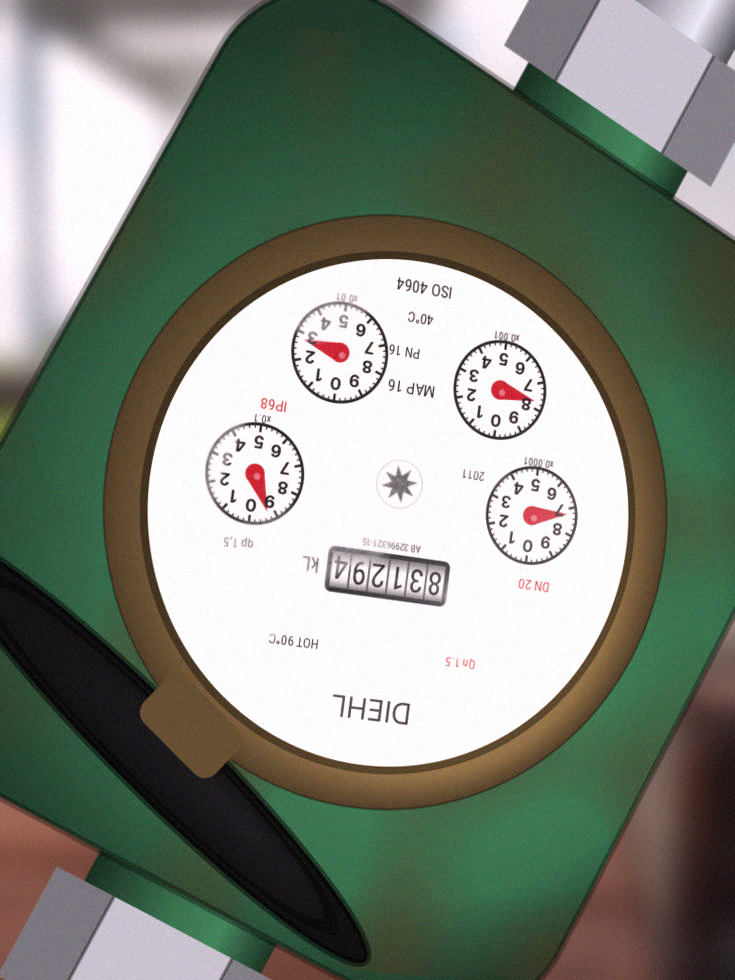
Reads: {"value": 831293.9277, "unit": "kL"}
